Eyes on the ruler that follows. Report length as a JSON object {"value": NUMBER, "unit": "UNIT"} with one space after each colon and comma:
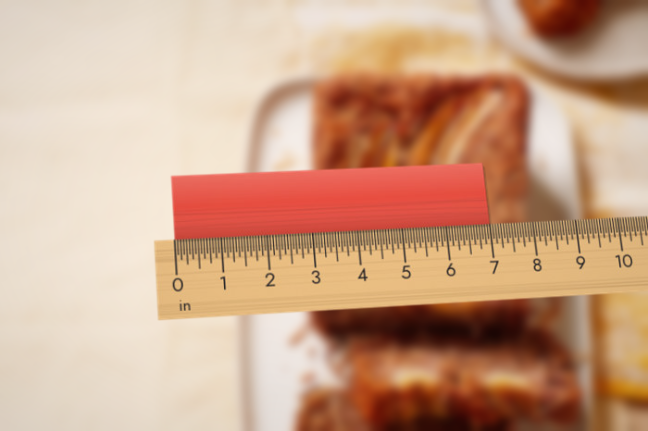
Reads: {"value": 7, "unit": "in"}
